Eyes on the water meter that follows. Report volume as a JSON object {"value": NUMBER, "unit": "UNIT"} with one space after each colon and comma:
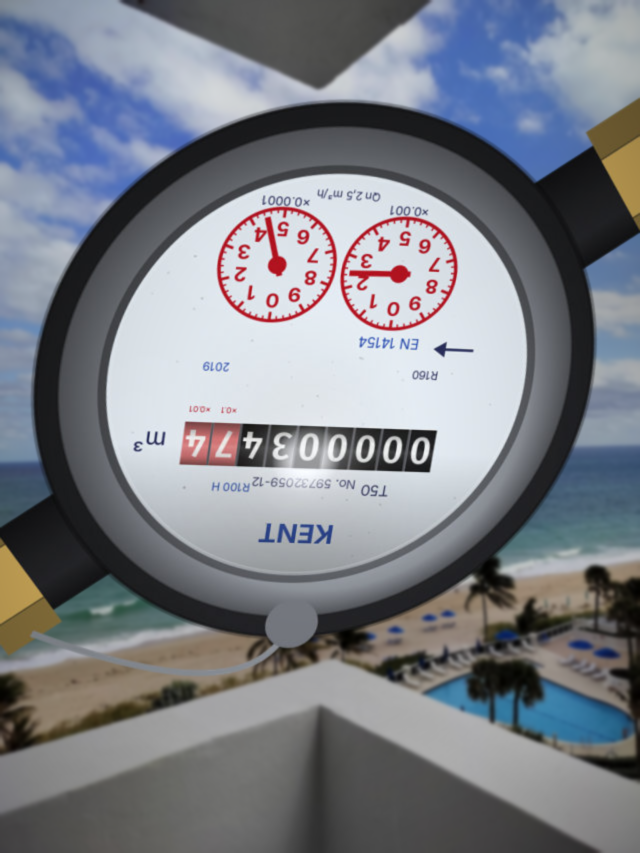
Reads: {"value": 34.7424, "unit": "m³"}
